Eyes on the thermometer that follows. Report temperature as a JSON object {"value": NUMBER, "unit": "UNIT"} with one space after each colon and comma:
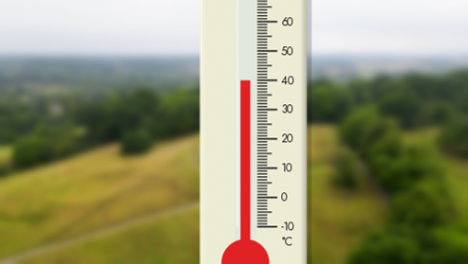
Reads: {"value": 40, "unit": "°C"}
